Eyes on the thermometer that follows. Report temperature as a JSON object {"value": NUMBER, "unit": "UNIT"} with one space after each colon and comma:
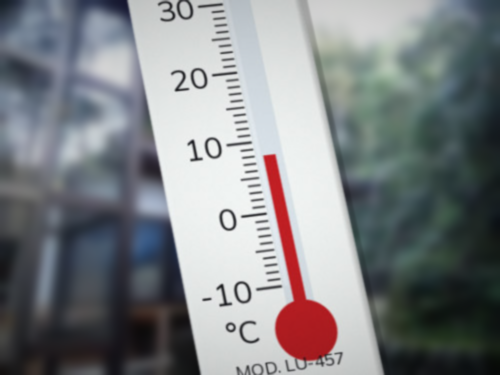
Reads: {"value": 8, "unit": "°C"}
